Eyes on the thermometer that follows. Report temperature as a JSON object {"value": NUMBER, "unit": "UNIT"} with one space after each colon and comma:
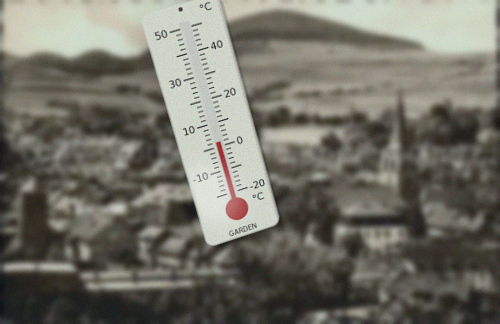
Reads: {"value": 2, "unit": "°C"}
